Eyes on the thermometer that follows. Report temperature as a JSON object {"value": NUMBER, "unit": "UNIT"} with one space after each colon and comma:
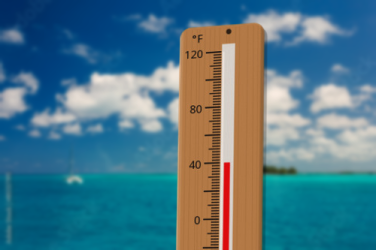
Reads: {"value": 40, "unit": "°F"}
